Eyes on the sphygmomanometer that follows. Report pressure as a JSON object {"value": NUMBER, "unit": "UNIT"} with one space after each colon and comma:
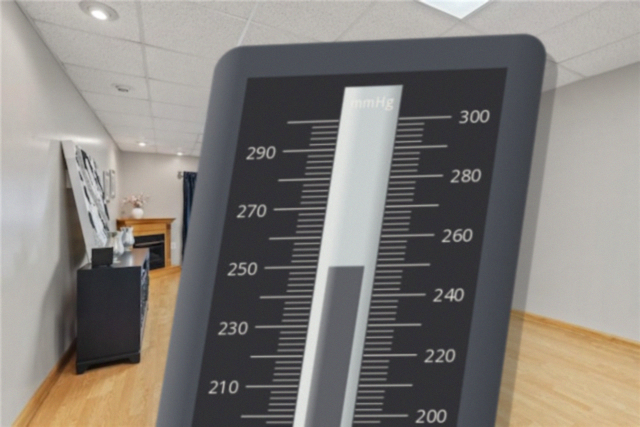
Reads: {"value": 250, "unit": "mmHg"}
